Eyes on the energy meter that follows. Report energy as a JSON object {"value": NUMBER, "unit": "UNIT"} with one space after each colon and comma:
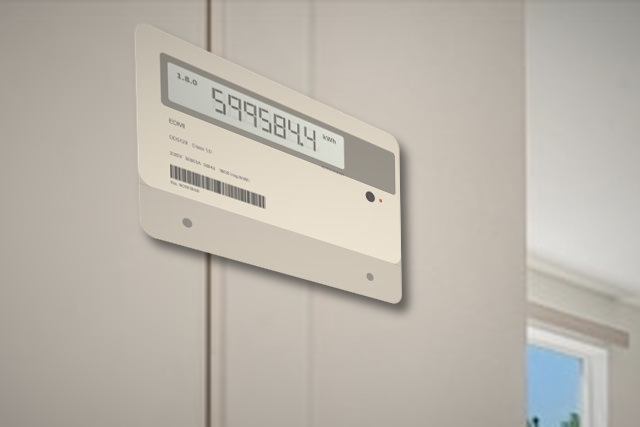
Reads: {"value": 599584.4, "unit": "kWh"}
